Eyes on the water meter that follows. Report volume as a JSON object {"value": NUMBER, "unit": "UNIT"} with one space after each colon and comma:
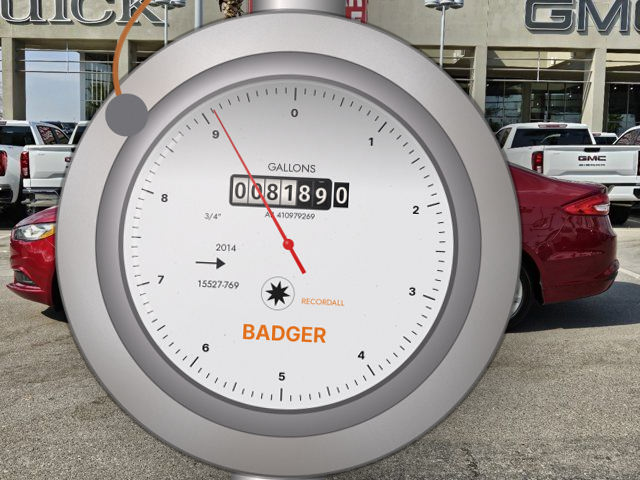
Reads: {"value": 81889.1, "unit": "gal"}
